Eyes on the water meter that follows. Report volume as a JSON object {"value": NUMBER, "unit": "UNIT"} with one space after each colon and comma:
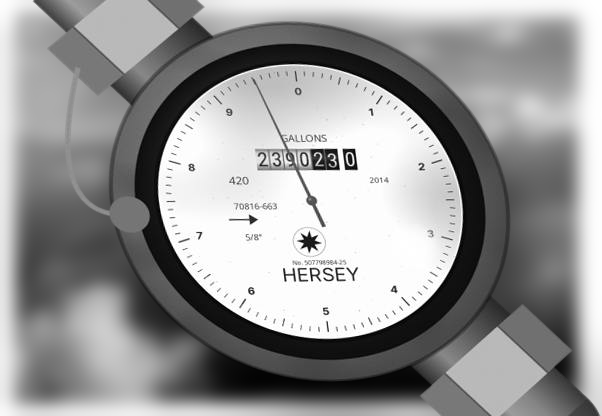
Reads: {"value": 2390229.5, "unit": "gal"}
